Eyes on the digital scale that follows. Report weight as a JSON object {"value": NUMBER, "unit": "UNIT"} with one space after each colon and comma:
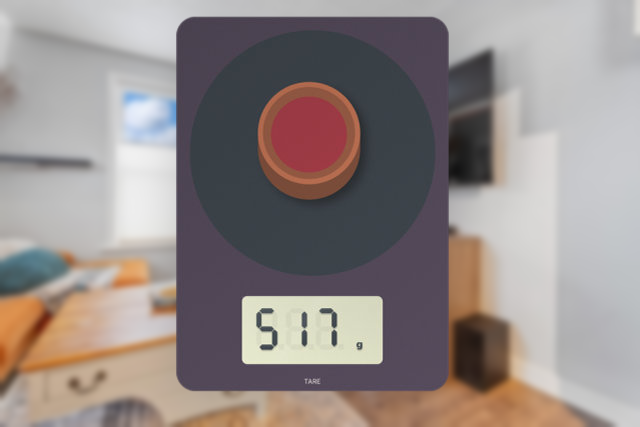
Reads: {"value": 517, "unit": "g"}
